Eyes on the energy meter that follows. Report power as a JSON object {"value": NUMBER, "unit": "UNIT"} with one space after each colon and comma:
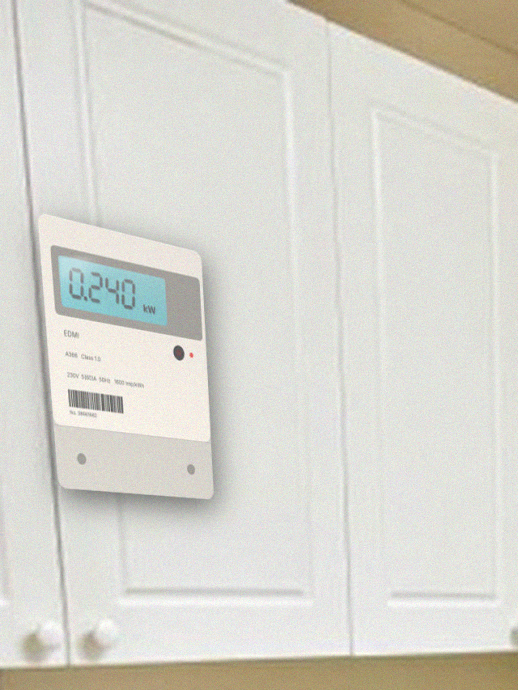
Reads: {"value": 0.240, "unit": "kW"}
